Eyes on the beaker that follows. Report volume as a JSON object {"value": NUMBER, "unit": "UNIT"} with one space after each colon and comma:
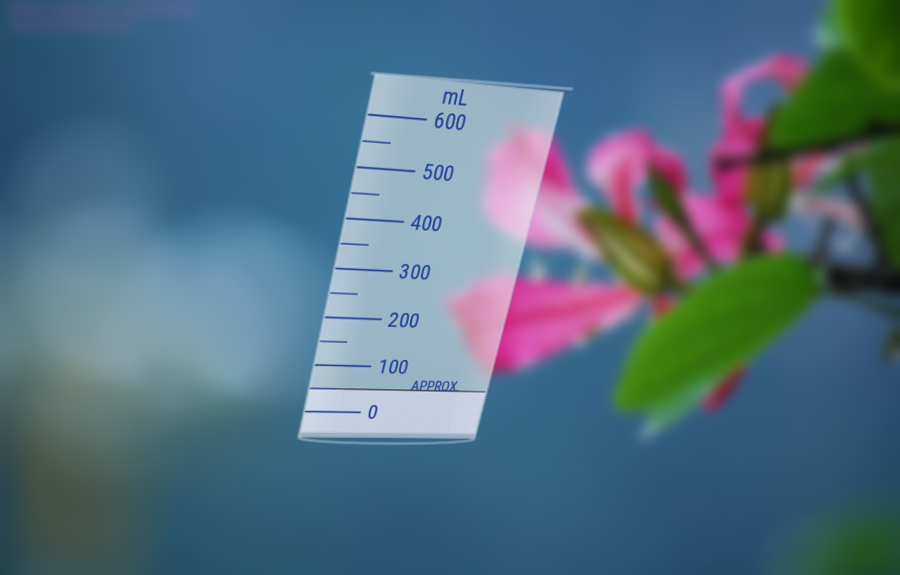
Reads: {"value": 50, "unit": "mL"}
